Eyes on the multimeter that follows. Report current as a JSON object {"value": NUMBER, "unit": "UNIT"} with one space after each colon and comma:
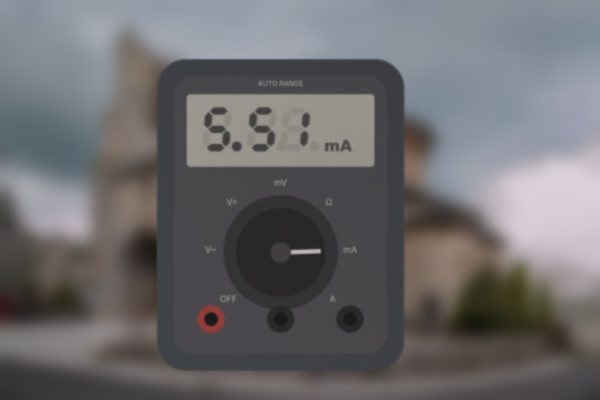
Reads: {"value": 5.51, "unit": "mA"}
